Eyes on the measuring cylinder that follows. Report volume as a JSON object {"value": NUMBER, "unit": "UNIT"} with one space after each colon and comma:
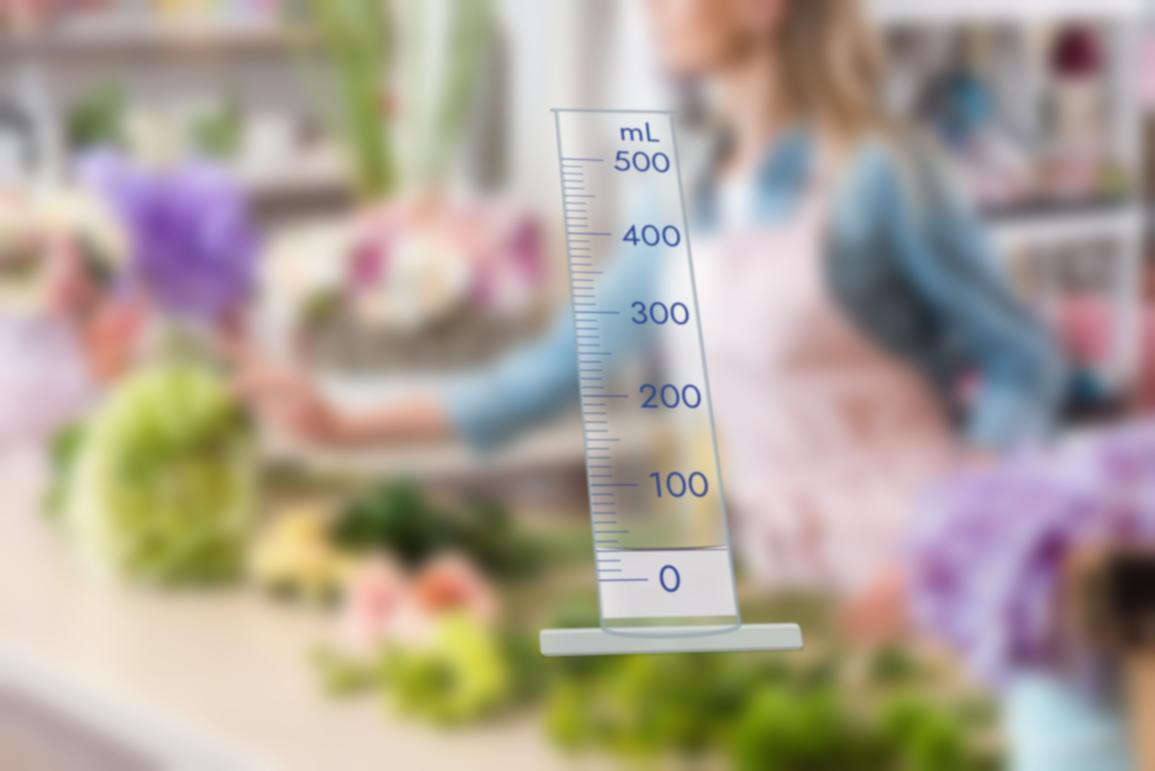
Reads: {"value": 30, "unit": "mL"}
